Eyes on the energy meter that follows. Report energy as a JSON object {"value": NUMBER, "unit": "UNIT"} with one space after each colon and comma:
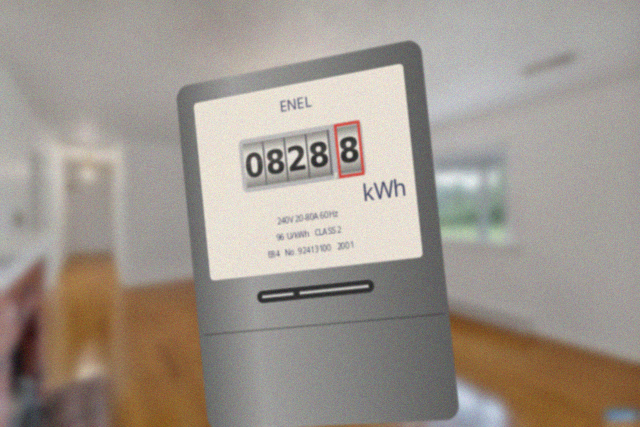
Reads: {"value": 828.8, "unit": "kWh"}
